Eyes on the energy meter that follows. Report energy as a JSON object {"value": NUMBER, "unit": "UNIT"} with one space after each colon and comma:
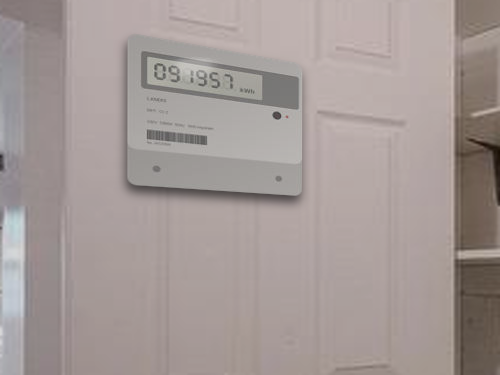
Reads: {"value": 91957, "unit": "kWh"}
